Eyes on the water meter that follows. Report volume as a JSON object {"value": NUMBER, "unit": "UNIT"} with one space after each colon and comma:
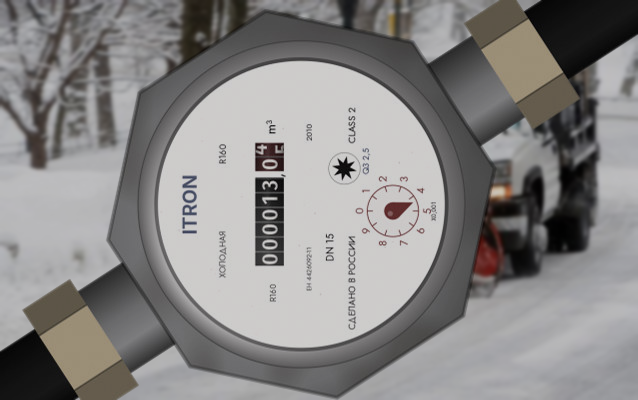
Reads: {"value": 13.044, "unit": "m³"}
